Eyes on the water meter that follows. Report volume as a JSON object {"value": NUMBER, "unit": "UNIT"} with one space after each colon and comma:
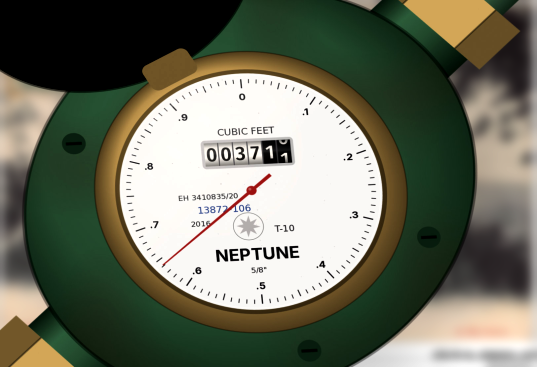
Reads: {"value": 3710.64, "unit": "ft³"}
